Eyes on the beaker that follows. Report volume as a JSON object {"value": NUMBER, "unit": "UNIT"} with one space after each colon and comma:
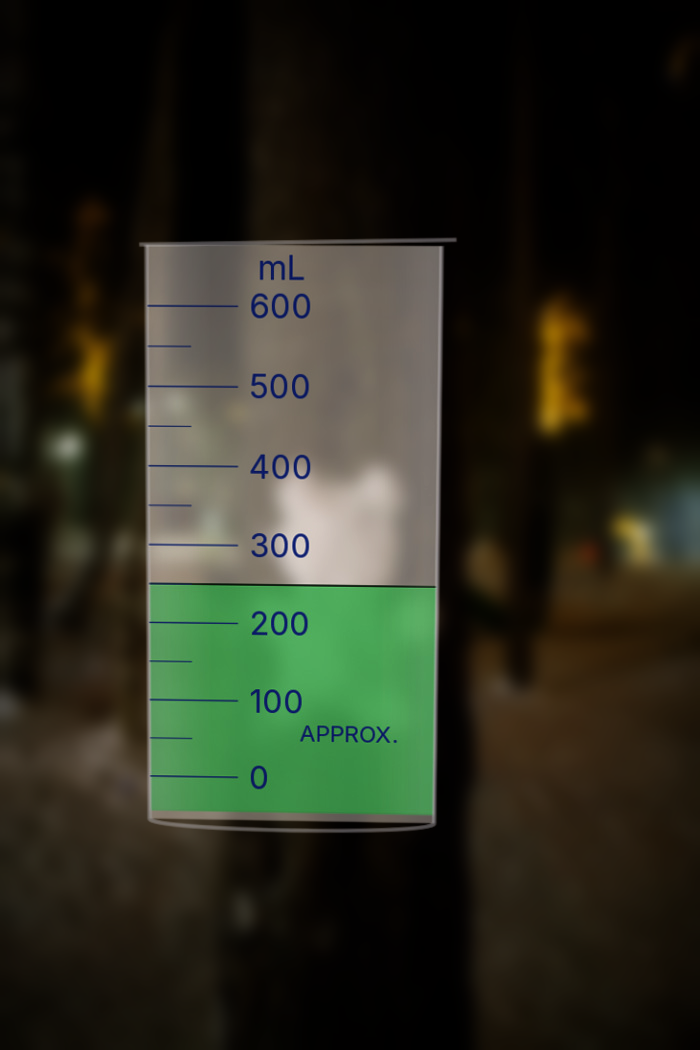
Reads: {"value": 250, "unit": "mL"}
